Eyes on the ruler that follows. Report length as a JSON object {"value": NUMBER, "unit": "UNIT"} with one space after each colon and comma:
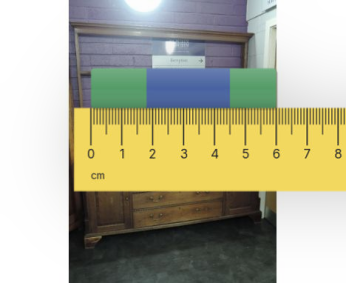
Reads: {"value": 6, "unit": "cm"}
